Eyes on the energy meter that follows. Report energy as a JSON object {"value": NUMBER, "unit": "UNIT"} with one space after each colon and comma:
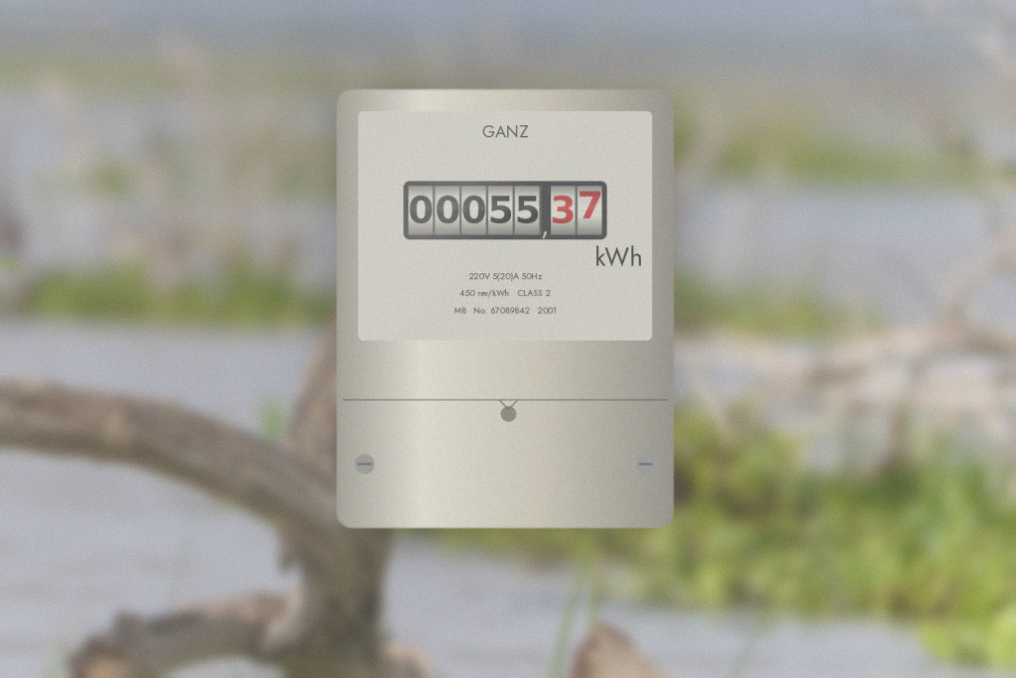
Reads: {"value": 55.37, "unit": "kWh"}
